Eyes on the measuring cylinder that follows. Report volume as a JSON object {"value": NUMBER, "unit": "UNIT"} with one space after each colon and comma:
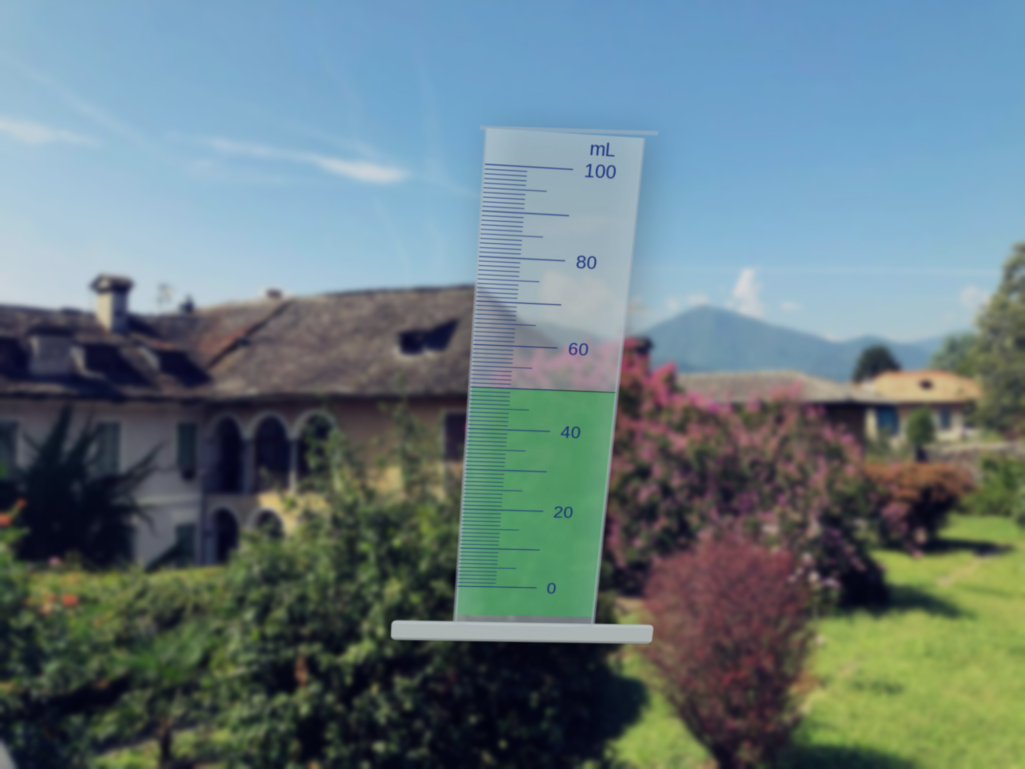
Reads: {"value": 50, "unit": "mL"}
